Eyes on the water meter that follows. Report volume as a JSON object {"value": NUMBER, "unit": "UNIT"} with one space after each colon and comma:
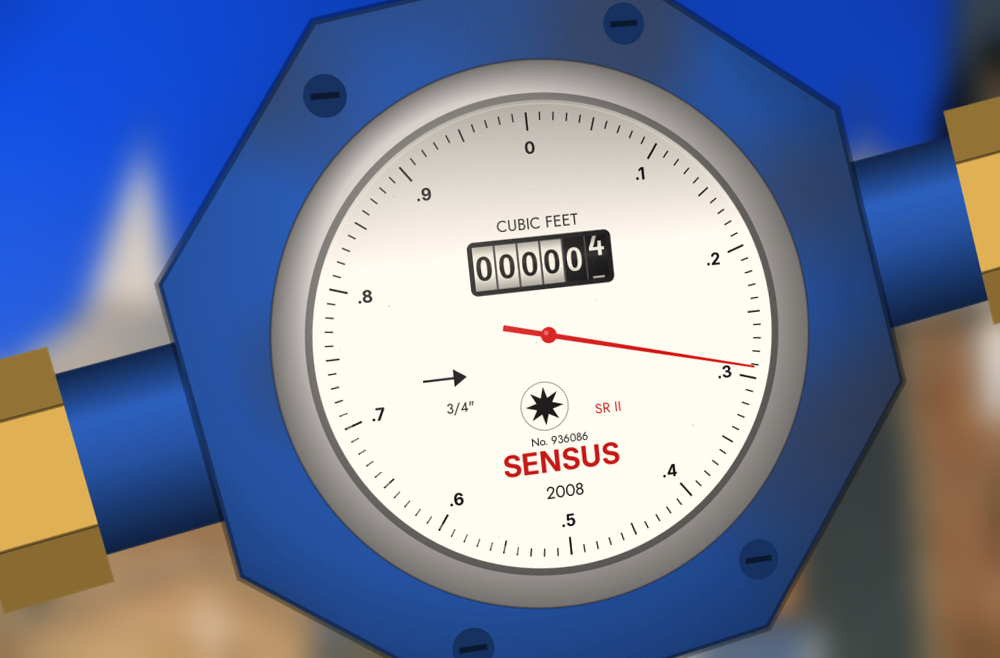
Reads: {"value": 4.29, "unit": "ft³"}
